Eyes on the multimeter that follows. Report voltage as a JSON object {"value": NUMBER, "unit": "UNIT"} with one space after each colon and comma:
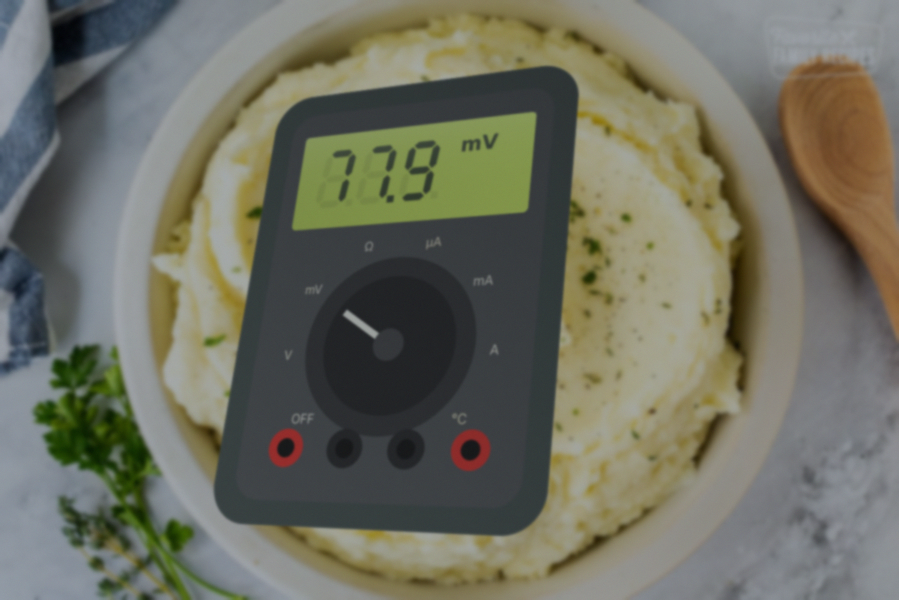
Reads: {"value": 77.9, "unit": "mV"}
